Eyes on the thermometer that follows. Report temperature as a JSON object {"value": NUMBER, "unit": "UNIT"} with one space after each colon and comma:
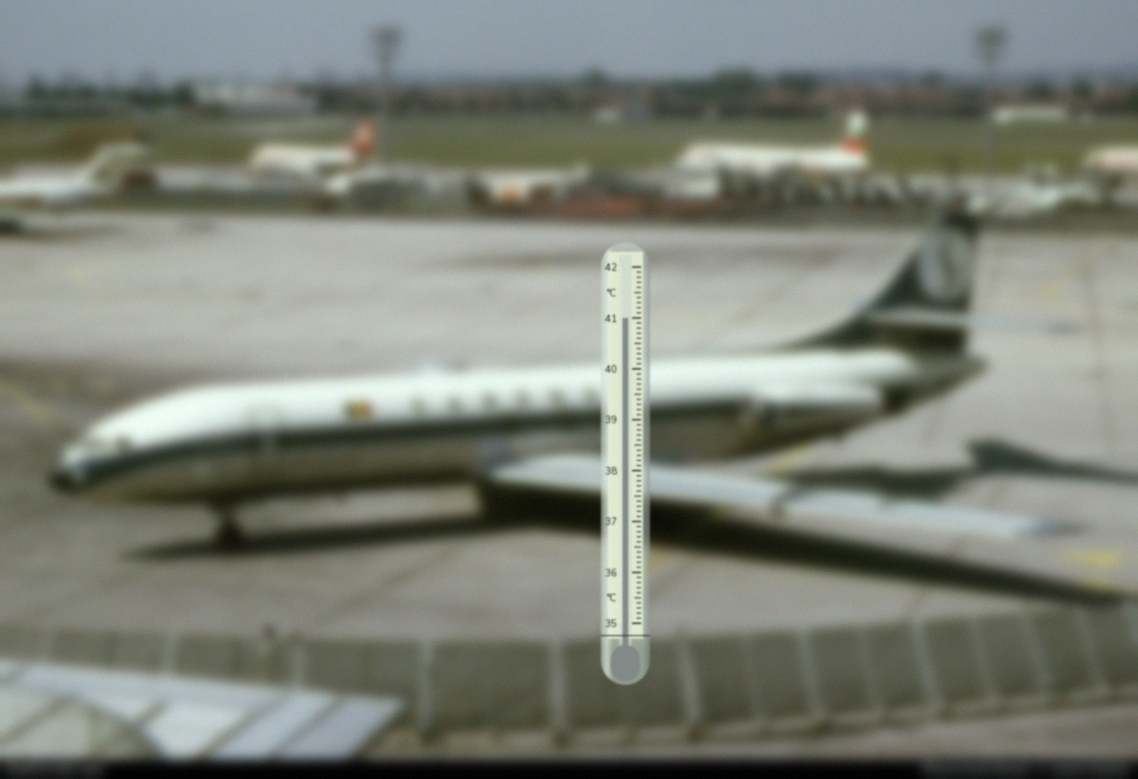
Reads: {"value": 41, "unit": "°C"}
